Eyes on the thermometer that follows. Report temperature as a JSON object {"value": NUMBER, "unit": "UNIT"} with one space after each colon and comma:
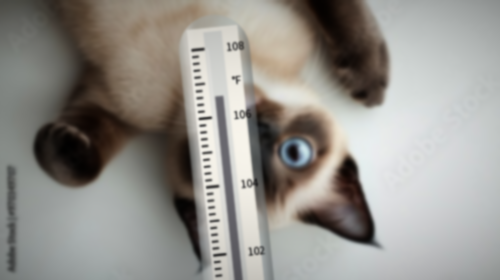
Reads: {"value": 106.6, "unit": "°F"}
